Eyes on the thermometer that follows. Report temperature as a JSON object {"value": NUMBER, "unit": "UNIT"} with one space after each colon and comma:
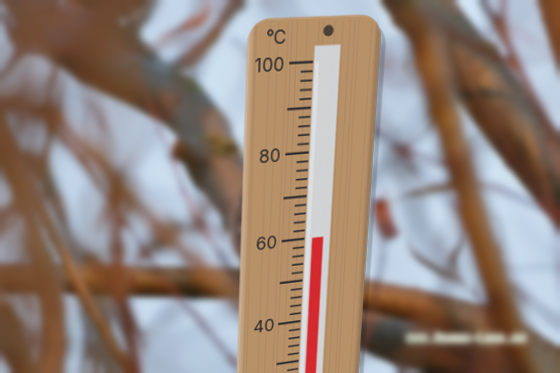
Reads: {"value": 60, "unit": "°C"}
